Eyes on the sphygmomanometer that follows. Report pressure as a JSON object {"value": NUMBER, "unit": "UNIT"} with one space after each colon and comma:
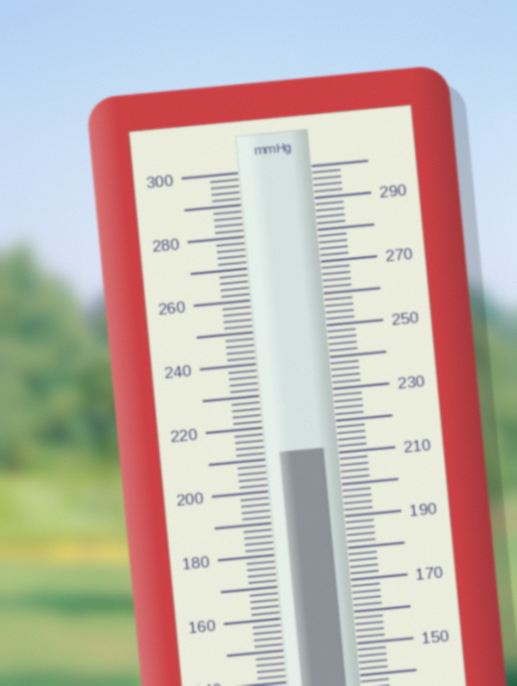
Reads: {"value": 212, "unit": "mmHg"}
